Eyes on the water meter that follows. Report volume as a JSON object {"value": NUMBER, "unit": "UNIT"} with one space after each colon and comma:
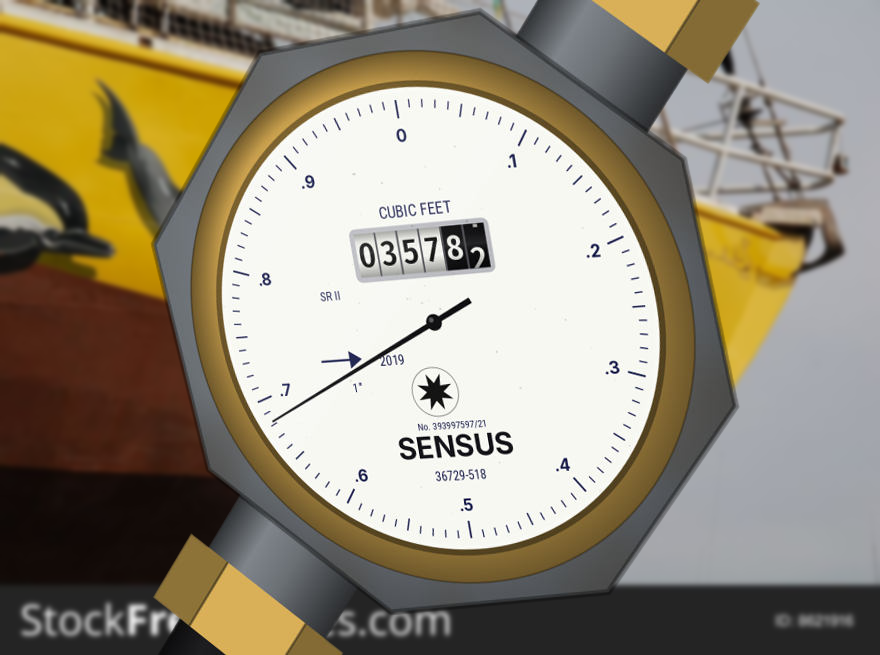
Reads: {"value": 35781.68, "unit": "ft³"}
